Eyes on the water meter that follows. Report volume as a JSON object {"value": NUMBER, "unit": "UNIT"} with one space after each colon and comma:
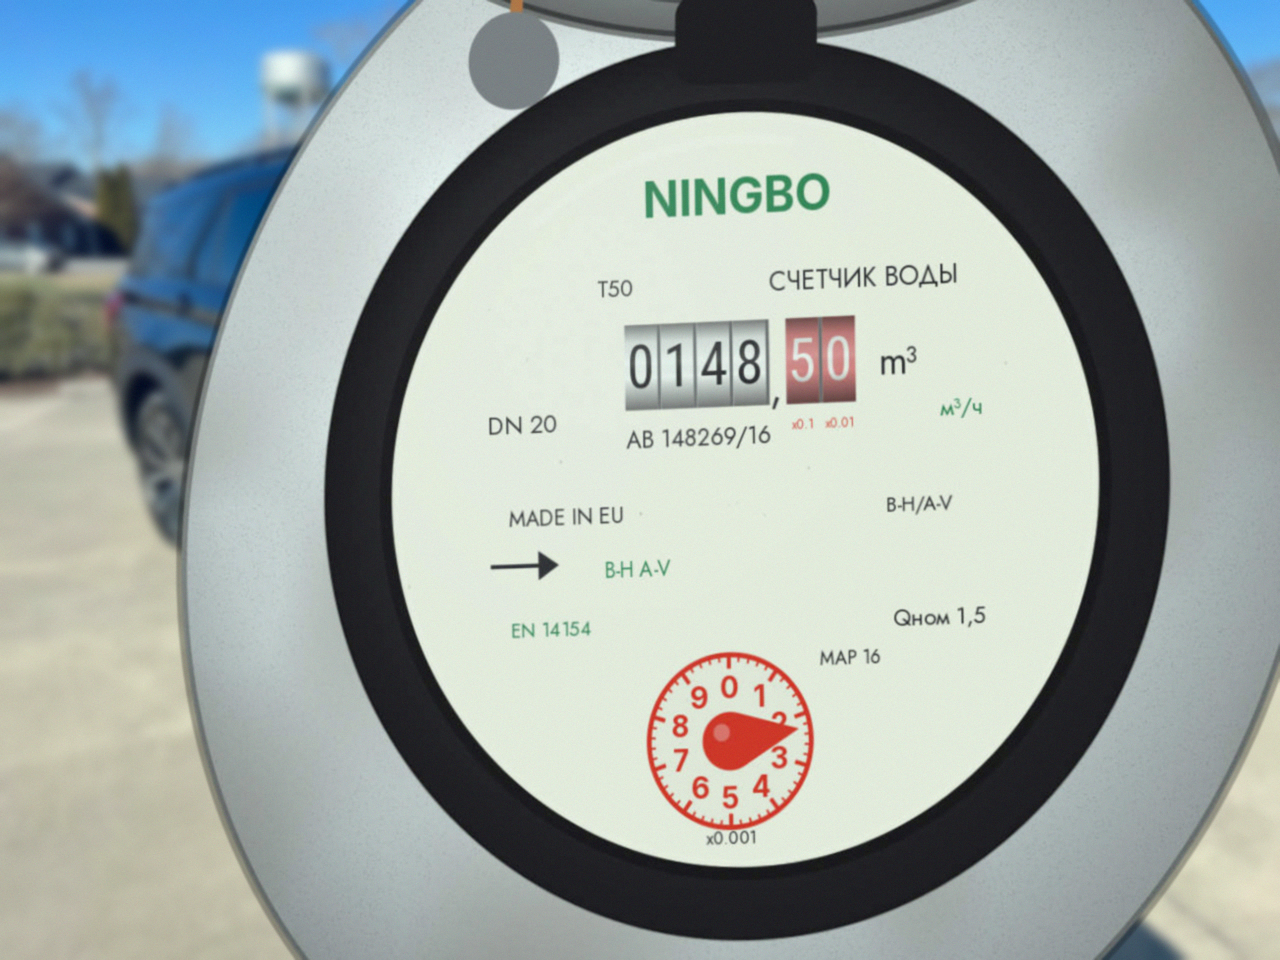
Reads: {"value": 148.502, "unit": "m³"}
